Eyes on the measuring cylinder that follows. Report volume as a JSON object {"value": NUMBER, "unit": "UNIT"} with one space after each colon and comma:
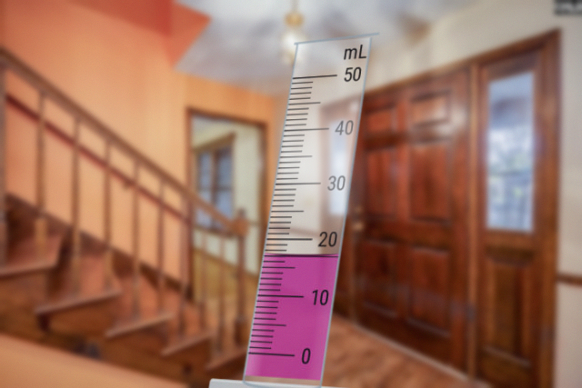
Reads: {"value": 17, "unit": "mL"}
